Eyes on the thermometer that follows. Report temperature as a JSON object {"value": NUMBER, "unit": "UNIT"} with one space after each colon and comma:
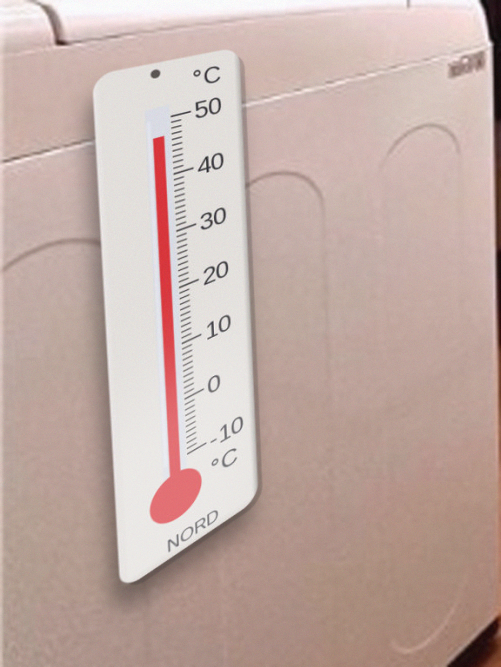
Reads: {"value": 47, "unit": "°C"}
